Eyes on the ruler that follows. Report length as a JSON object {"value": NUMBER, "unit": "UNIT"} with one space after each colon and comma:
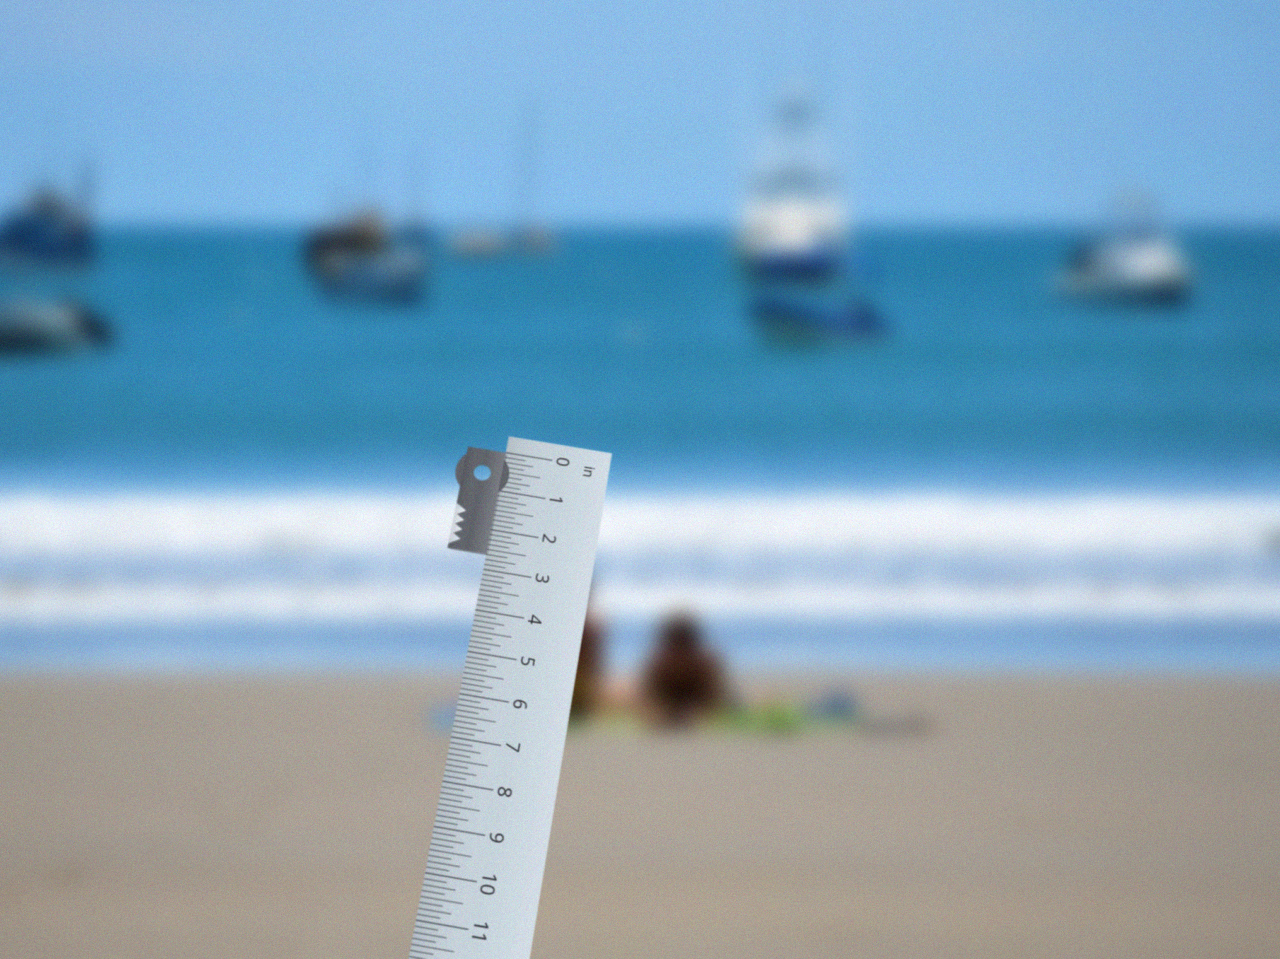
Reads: {"value": 2.625, "unit": "in"}
